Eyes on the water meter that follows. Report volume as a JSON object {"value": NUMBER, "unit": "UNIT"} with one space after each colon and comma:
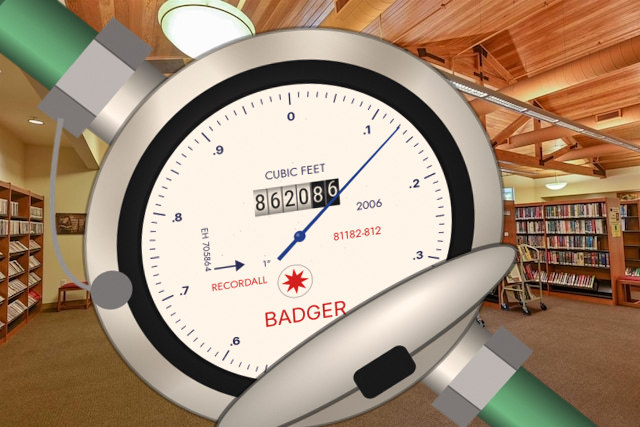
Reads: {"value": 862086.13, "unit": "ft³"}
